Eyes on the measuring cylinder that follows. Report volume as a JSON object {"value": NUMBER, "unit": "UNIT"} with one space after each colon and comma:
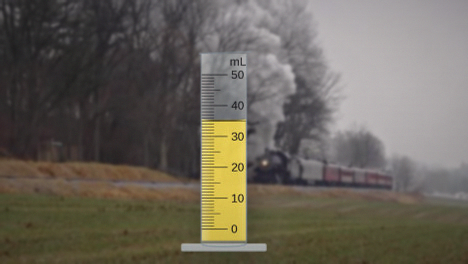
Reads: {"value": 35, "unit": "mL"}
